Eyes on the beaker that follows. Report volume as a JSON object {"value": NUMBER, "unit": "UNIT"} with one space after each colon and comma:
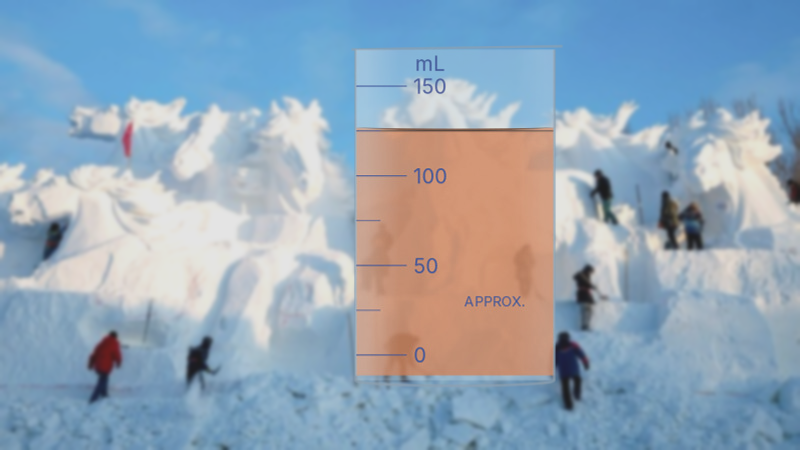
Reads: {"value": 125, "unit": "mL"}
